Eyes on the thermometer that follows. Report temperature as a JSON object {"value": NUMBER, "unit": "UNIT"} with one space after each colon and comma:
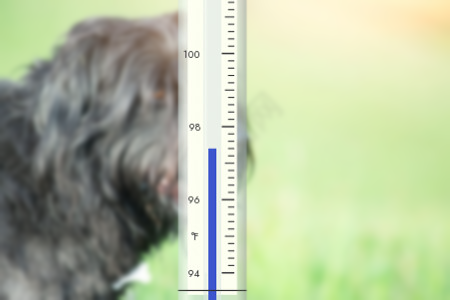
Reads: {"value": 97.4, "unit": "°F"}
